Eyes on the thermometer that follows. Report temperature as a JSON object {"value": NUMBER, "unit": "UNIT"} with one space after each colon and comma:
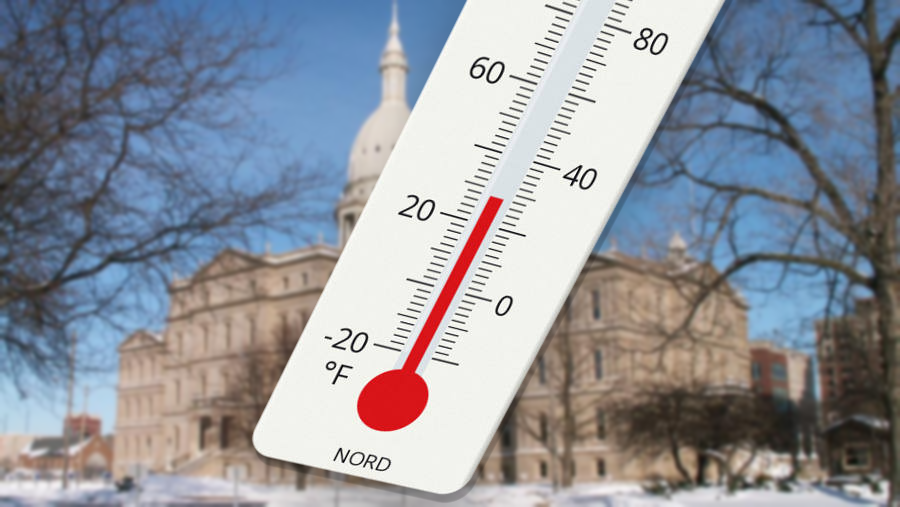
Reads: {"value": 28, "unit": "°F"}
